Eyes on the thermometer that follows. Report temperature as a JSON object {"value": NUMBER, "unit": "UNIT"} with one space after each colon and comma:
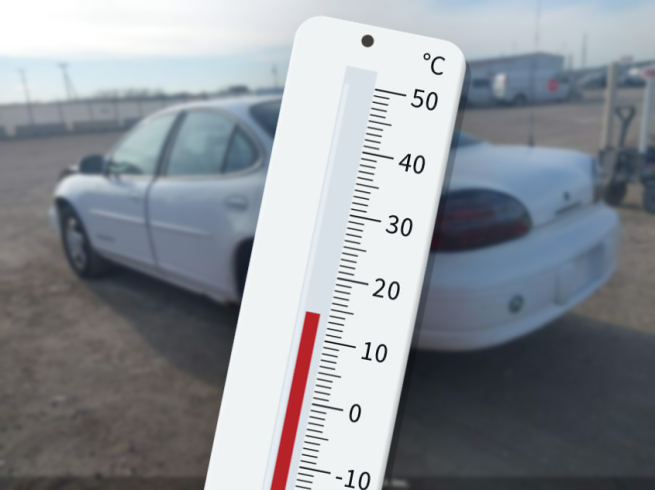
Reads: {"value": 14, "unit": "°C"}
